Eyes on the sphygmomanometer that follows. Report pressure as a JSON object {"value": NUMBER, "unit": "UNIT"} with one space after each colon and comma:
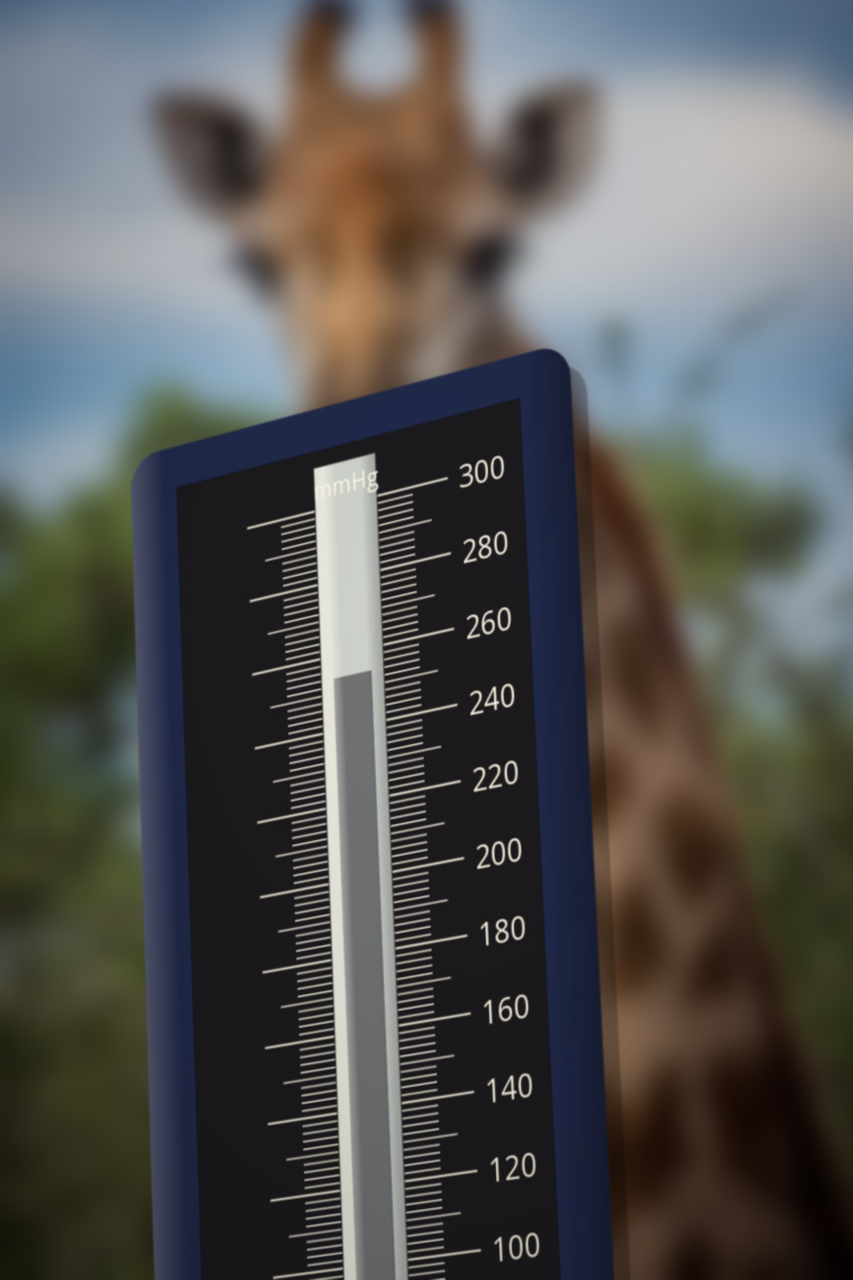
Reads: {"value": 254, "unit": "mmHg"}
